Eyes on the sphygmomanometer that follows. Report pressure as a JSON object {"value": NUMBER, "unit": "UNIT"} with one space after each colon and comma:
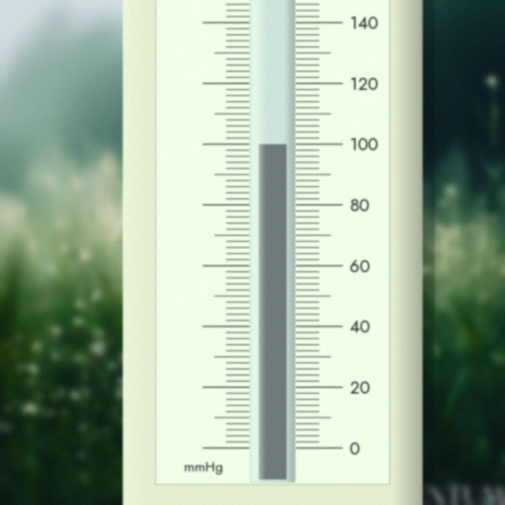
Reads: {"value": 100, "unit": "mmHg"}
